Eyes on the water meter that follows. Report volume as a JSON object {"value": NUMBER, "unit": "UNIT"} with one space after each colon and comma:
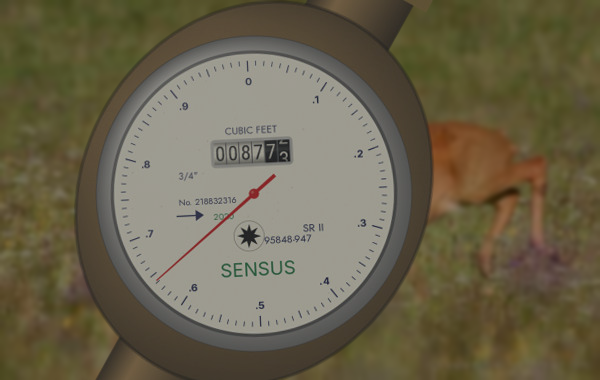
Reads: {"value": 8772.64, "unit": "ft³"}
